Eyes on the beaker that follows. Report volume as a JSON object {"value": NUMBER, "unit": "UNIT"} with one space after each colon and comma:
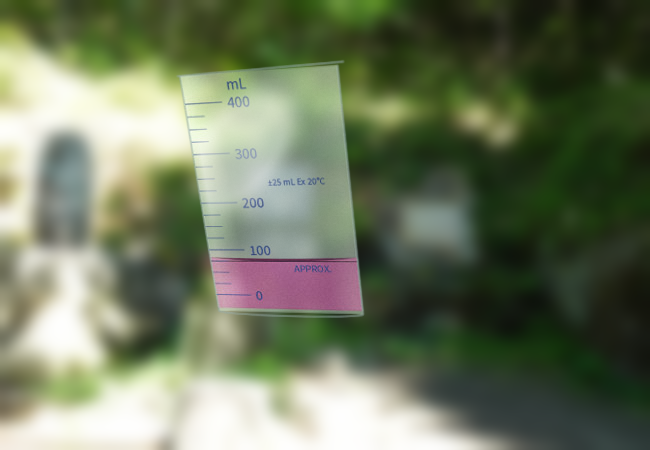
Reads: {"value": 75, "unit": "mL"}
